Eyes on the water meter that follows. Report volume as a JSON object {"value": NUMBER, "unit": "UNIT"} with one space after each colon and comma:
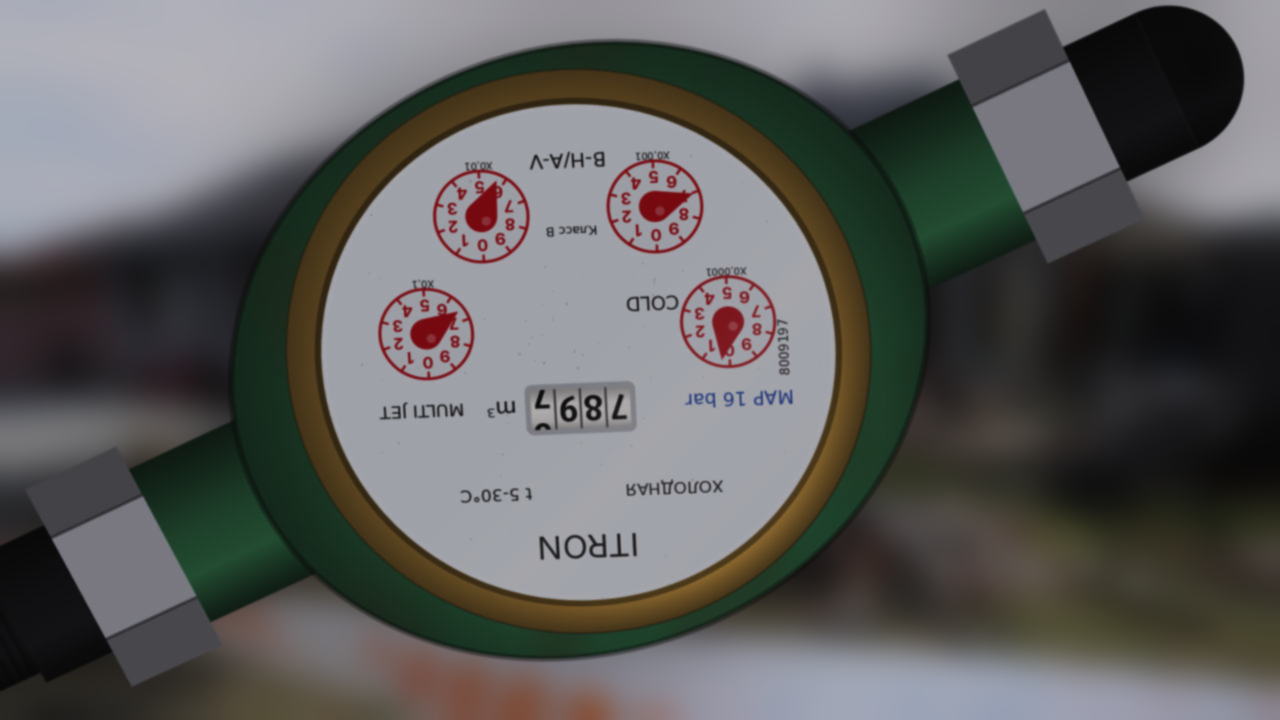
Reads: {"value": 7896.6570, "unit": "m³"}
